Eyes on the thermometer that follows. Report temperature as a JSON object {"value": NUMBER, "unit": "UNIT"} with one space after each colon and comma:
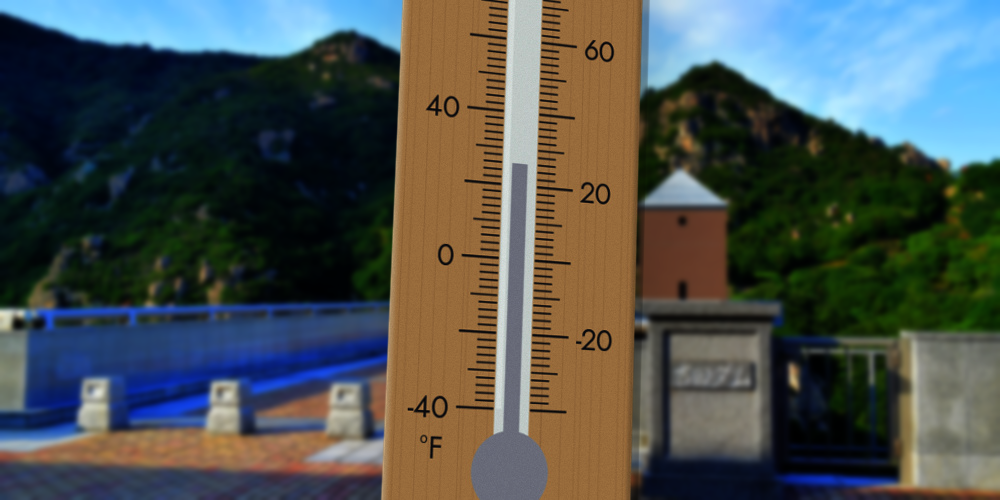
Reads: {"value": 26, "unit": "°F"}
